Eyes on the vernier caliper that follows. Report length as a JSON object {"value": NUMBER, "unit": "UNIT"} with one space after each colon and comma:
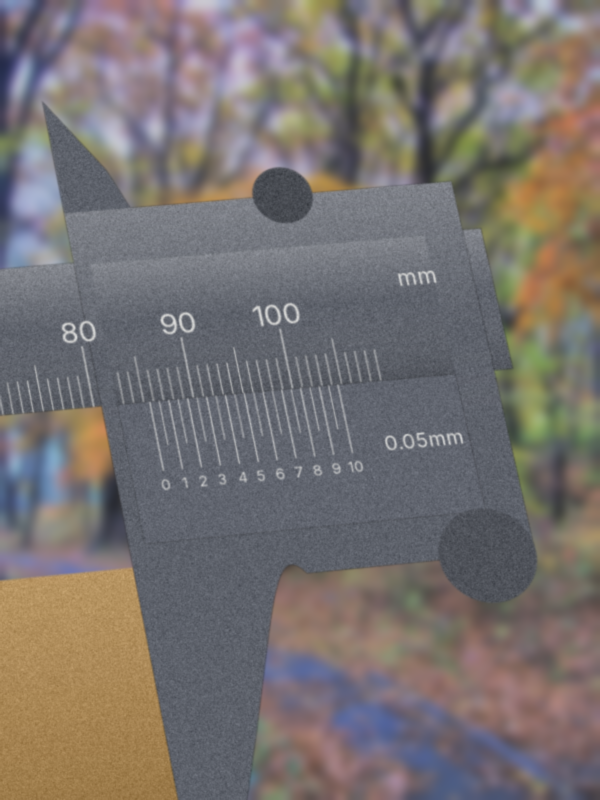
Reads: {"value": 85.6, "unit": "mm"}
